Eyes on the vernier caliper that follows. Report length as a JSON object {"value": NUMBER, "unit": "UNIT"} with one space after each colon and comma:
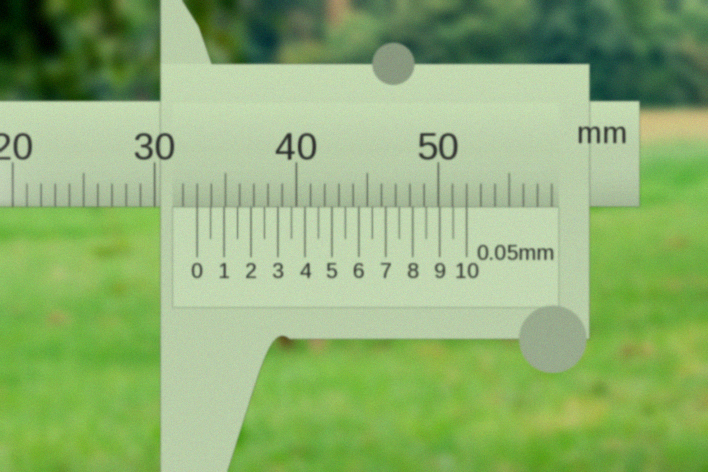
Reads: {"value": 33.0, "unit": "mm"}
